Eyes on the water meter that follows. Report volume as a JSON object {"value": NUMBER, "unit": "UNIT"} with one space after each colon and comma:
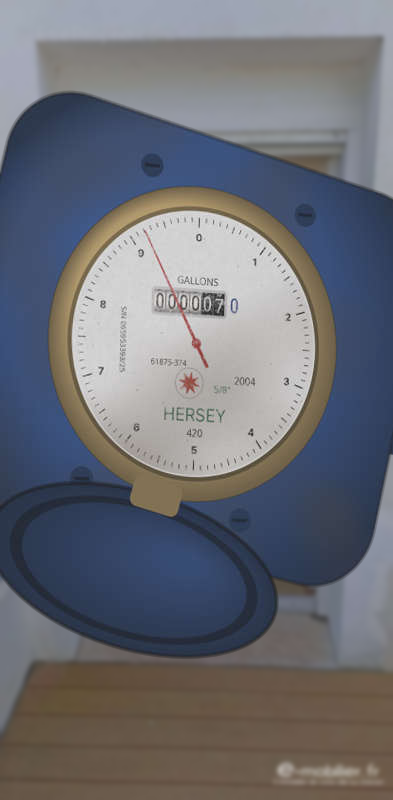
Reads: {"value": 69.2, "unit": "gal"}
